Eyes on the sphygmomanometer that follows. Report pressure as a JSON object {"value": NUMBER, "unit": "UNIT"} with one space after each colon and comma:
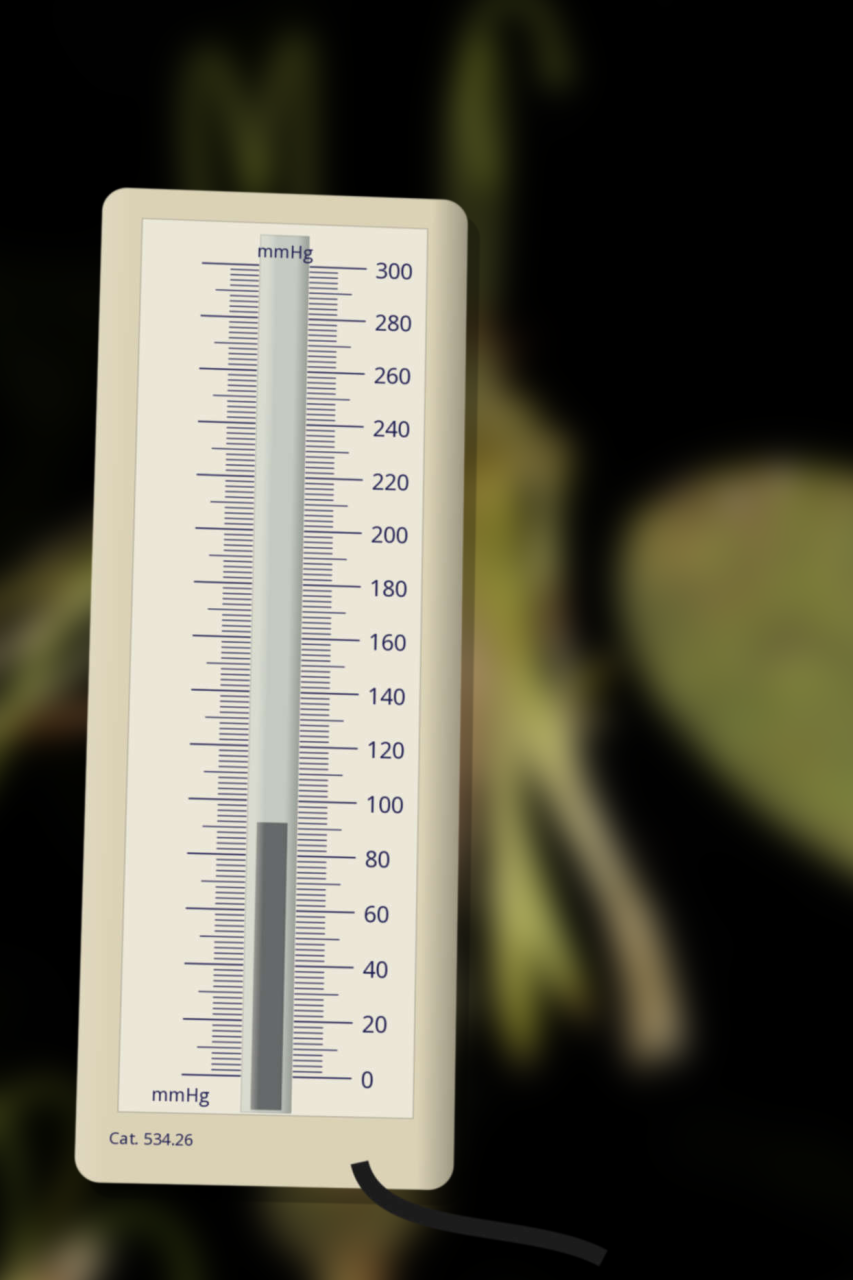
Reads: {"value": 92, "unit": "mmHg"}
